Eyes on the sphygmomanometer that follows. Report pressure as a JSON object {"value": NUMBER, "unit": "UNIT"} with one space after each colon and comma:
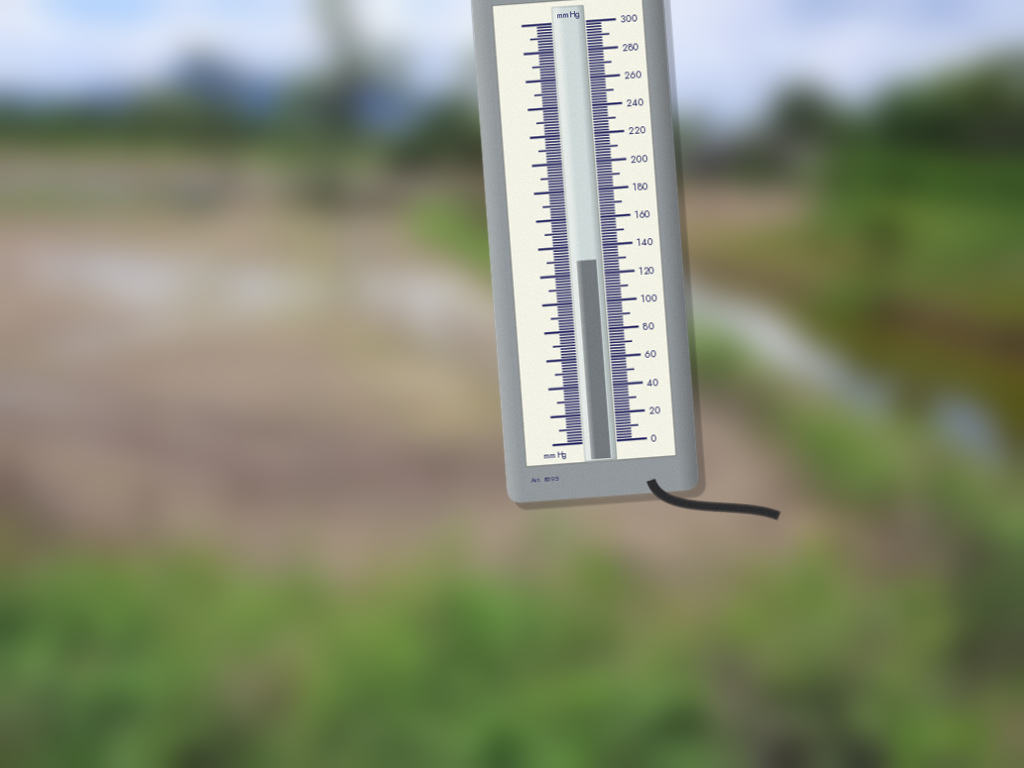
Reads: {"value": 130, "unit": "mmHg"}
